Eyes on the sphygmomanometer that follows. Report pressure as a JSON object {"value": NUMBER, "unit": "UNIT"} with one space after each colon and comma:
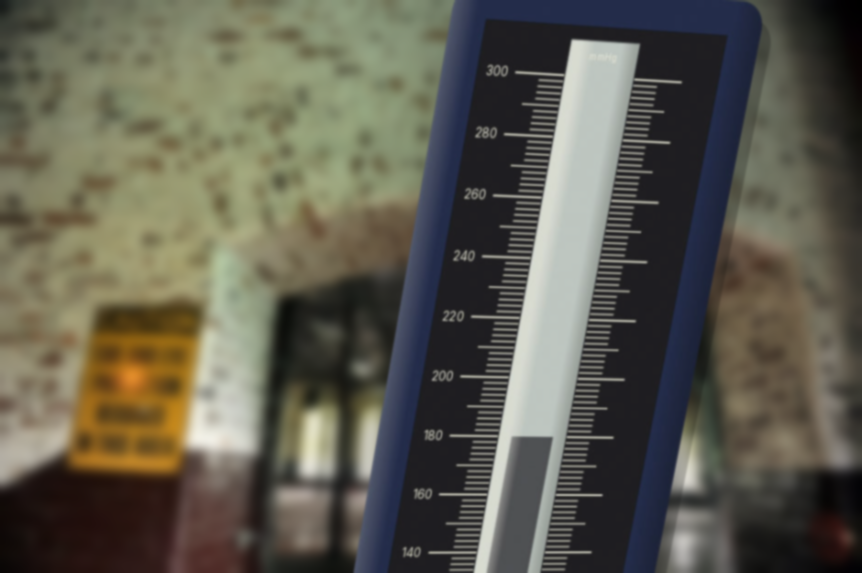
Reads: {"value": 180, "unit": "mmHg"}
